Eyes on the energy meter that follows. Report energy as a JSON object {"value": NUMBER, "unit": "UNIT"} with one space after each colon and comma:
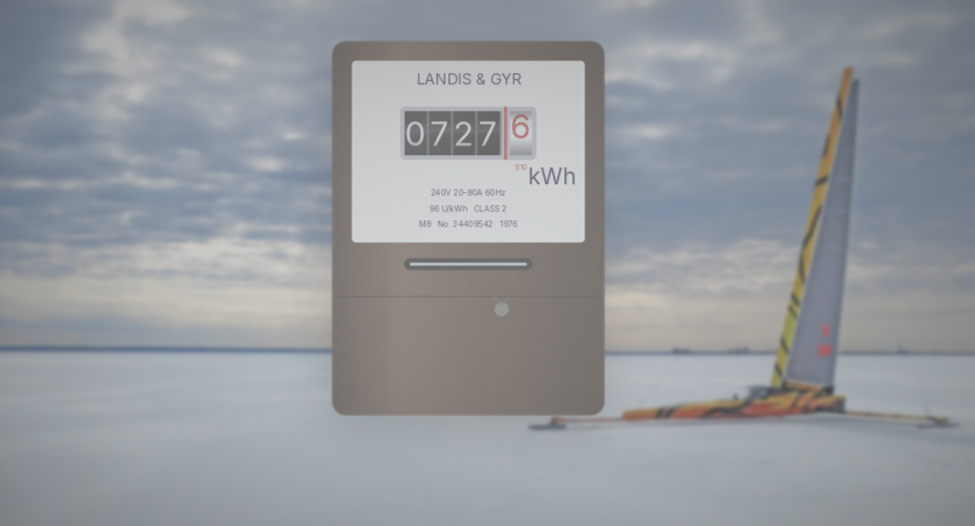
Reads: {"value": 727.6, "unit": "kWh"}
